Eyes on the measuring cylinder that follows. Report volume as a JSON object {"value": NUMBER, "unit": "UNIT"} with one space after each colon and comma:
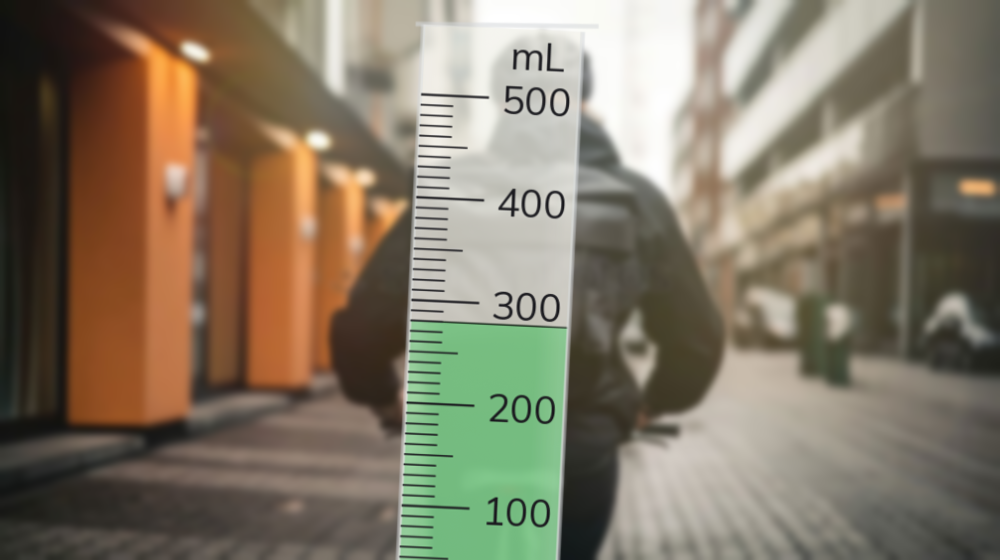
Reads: {"value": 280, "unit": "mL"}
